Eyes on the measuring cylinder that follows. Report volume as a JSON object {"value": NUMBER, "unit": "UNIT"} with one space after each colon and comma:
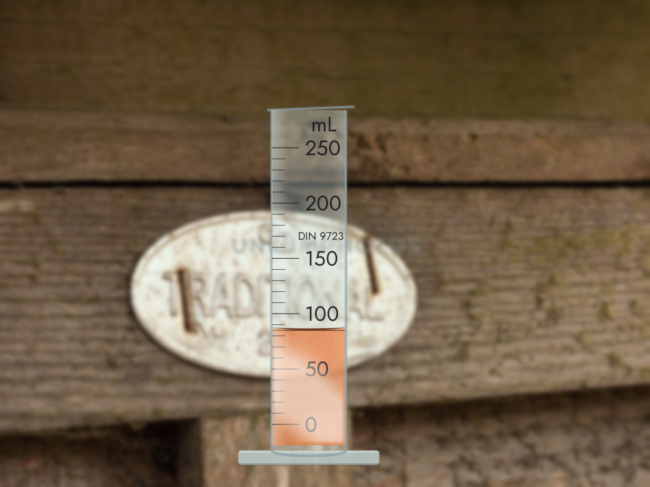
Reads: {"value": 85, "unit": "mL"}
